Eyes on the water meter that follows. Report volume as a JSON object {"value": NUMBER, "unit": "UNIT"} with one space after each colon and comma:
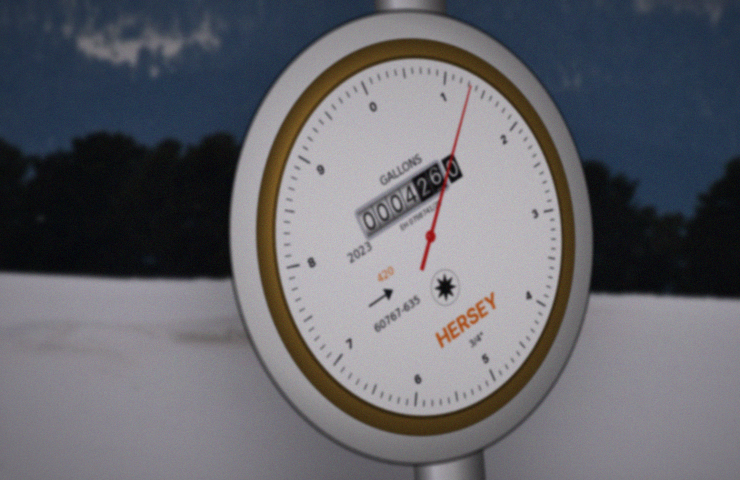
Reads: {"value": 4261.3, "unit": "gal"}
